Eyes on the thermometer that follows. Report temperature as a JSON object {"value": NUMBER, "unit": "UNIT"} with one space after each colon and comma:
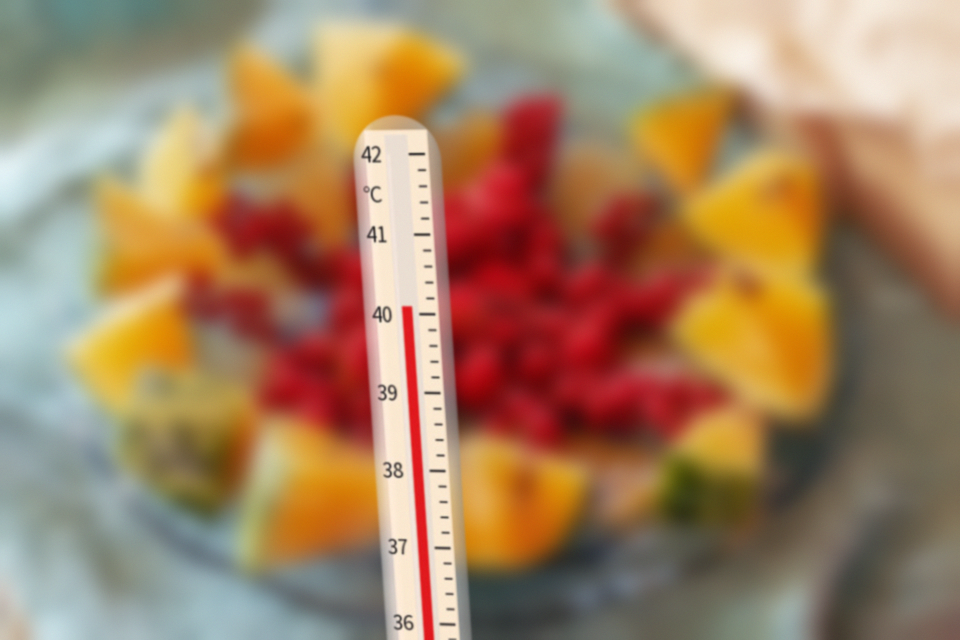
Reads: {"value": 40.1, "unit": "°C"}
